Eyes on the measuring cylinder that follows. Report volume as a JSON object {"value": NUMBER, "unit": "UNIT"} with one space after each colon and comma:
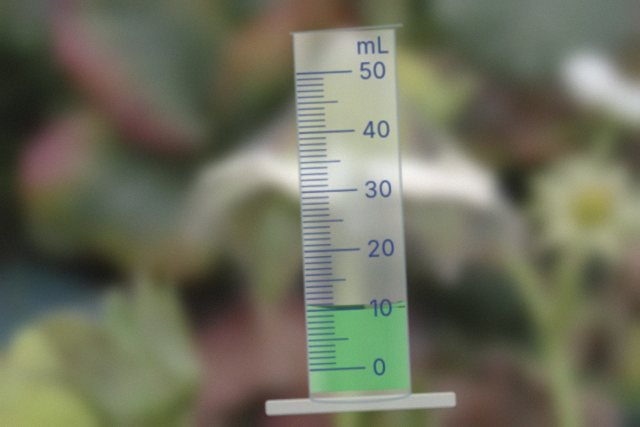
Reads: {"value": 10, "unit": "mL"}
